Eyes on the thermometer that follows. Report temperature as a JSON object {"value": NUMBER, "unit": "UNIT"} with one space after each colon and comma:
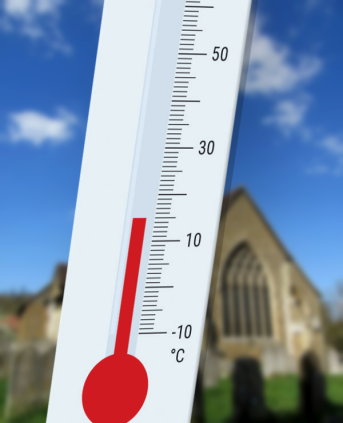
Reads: {"value": 15, "unit": "°C"}
